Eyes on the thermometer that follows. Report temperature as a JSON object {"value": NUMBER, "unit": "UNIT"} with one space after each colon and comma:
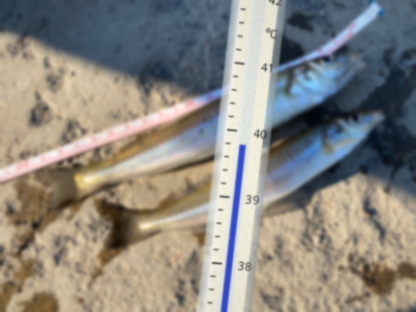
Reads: {"value": 39.8, "unit": "°C"}
